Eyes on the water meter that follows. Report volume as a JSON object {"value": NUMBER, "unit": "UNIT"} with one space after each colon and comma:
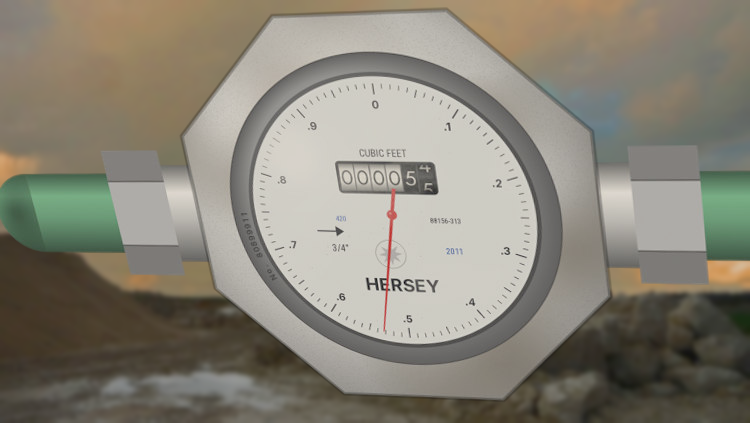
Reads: {"value": 54.53, "unit": "ft³"}
